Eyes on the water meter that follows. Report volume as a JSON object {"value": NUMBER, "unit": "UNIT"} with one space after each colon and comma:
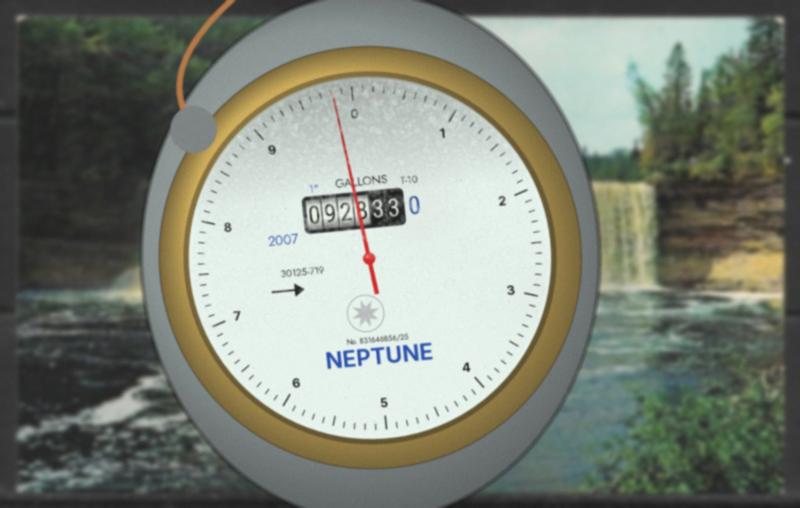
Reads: {"value": 928329.8, "unit": "gal"}
